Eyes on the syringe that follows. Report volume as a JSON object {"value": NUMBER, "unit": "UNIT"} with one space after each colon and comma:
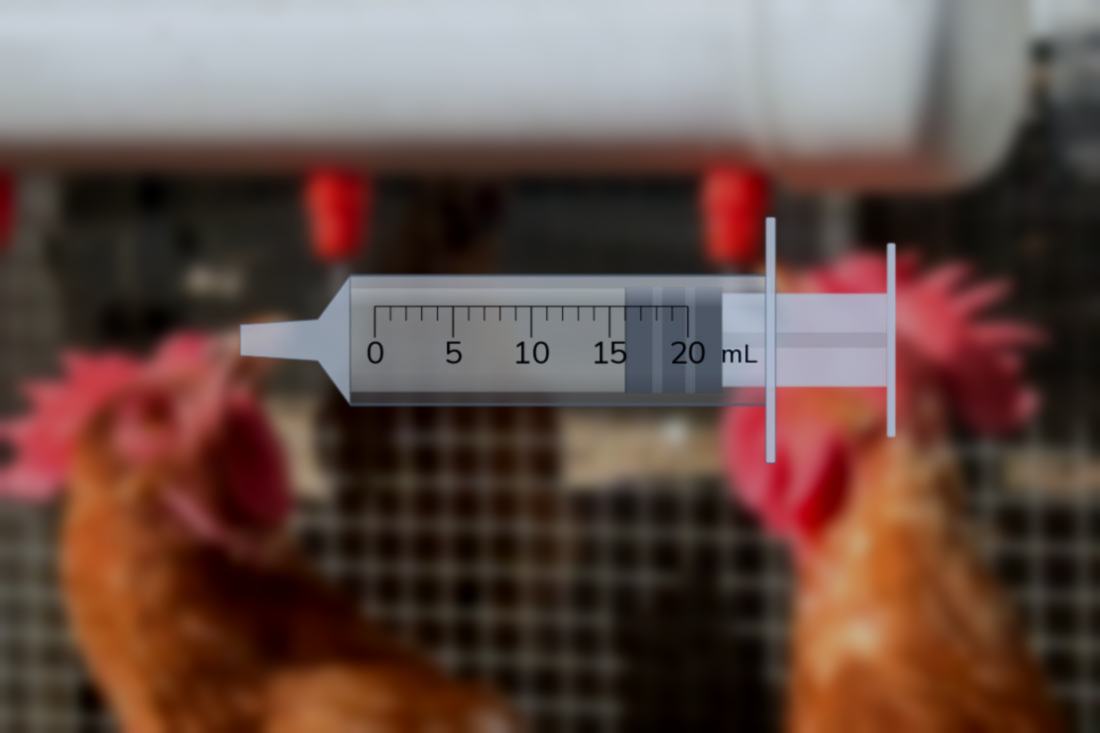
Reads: {"value": 16, "unit": "mL"}
